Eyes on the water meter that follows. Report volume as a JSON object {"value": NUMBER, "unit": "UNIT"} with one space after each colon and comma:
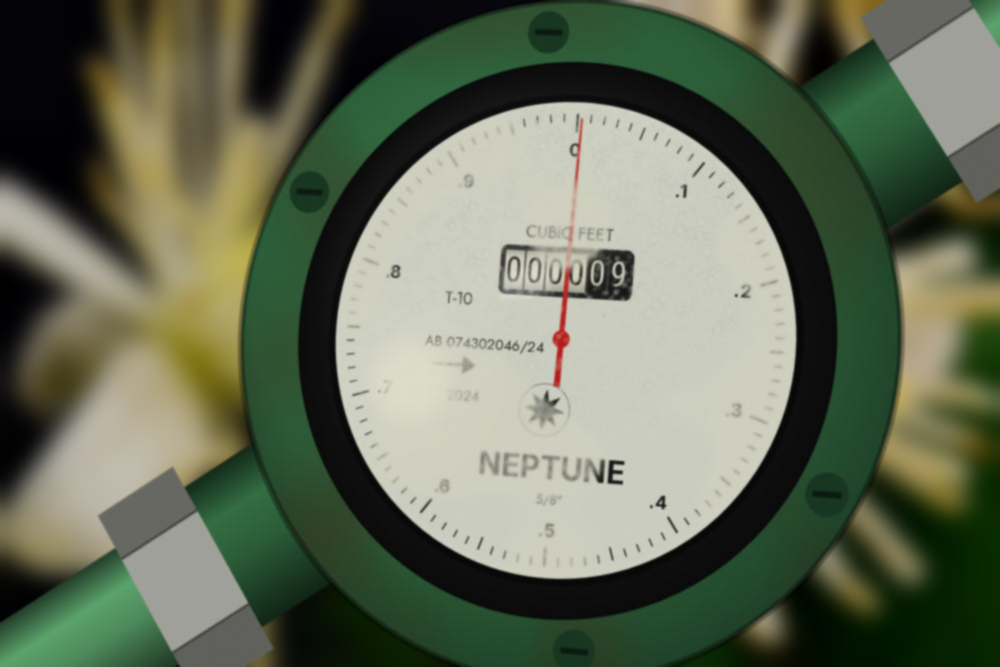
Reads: {"value": 9.00, "unit": "ft³"}
